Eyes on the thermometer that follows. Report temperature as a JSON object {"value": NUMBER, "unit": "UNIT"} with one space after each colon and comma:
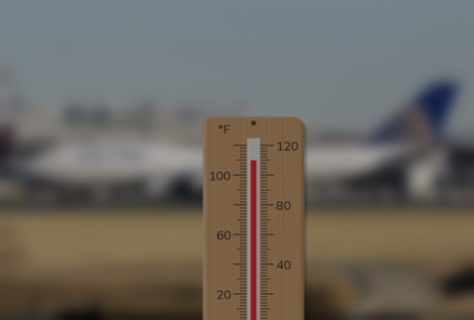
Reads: {"value": 110, "unit": "°F"}
